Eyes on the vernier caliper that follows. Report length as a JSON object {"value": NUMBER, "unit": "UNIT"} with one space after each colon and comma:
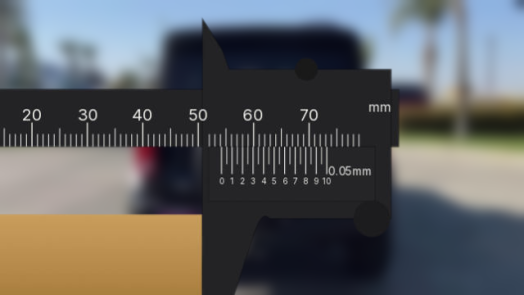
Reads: {"value": 54.2, "unit": "mm"}
